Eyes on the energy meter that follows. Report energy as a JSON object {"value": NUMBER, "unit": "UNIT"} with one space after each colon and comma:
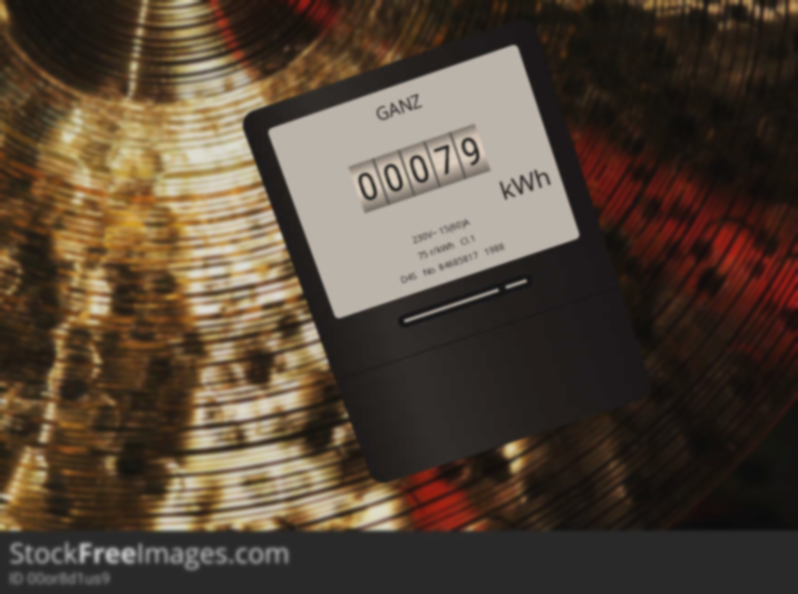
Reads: {"value": 79, "unit": "kWh"}
